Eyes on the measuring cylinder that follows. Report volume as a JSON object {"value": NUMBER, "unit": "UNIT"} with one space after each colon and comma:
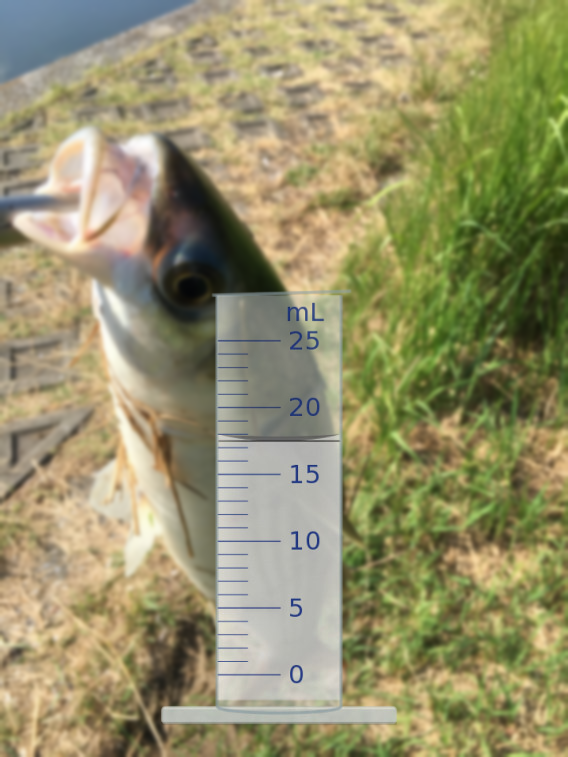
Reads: {"value": 17.5, "unit": "mL"}
